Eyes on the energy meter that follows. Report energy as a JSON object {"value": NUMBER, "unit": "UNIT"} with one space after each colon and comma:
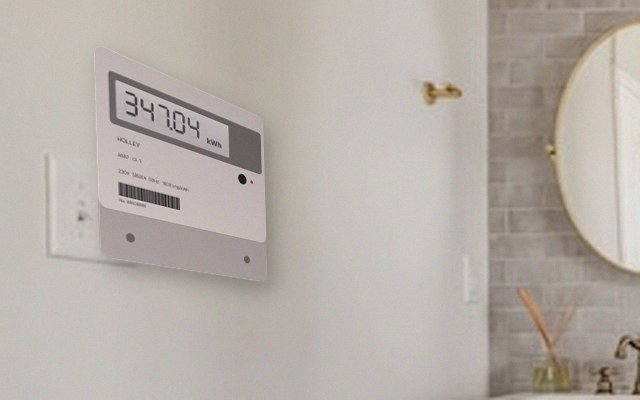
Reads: {"value": 347.04, "unit": "kWh"}
